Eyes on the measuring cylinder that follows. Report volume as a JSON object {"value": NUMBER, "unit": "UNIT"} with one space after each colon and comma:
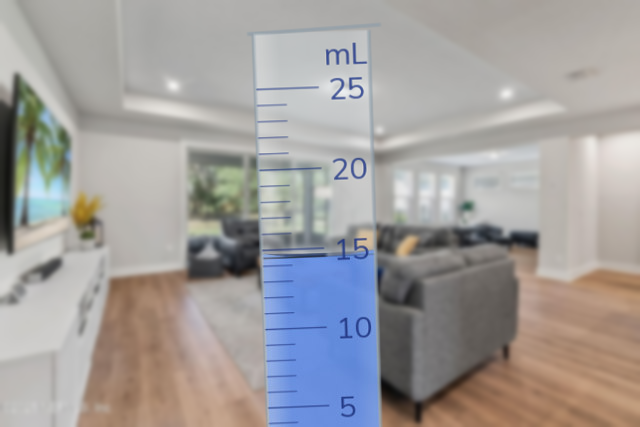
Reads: {"value": 14.5, "unit": "mL"}
